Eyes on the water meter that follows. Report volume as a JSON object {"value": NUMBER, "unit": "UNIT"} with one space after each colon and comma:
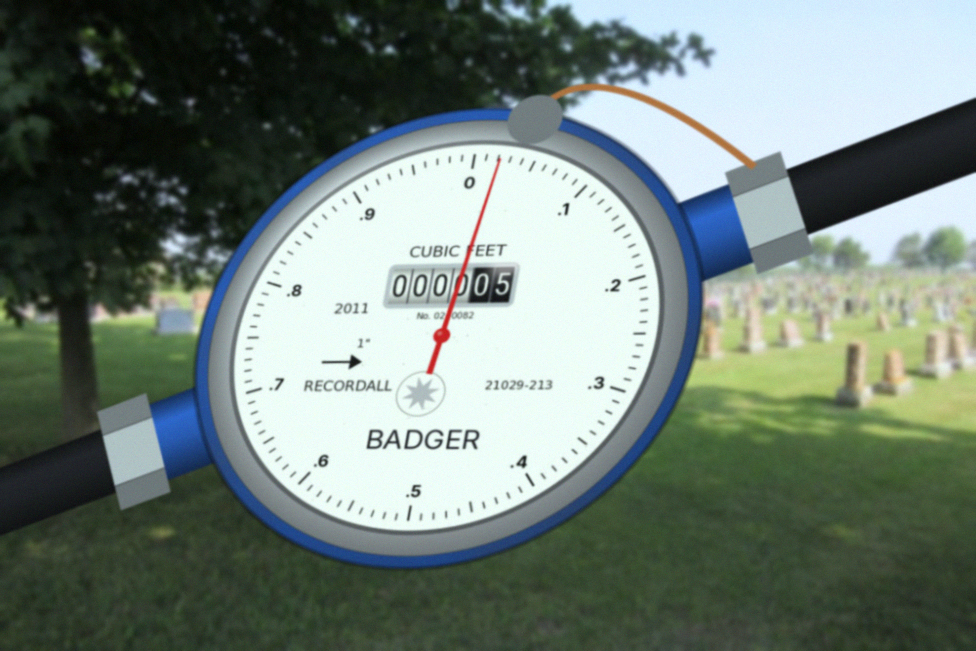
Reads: {"value": 5.02, "unit": "ft³"}
